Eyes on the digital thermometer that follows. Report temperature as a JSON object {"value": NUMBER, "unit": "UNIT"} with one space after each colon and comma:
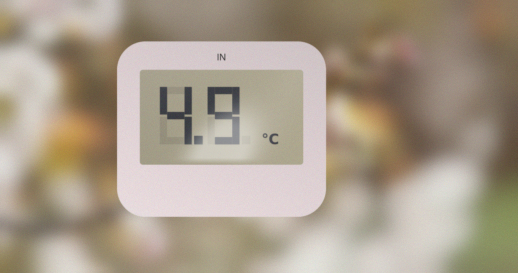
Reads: {"value": 4.9, "unit": "°C"}
